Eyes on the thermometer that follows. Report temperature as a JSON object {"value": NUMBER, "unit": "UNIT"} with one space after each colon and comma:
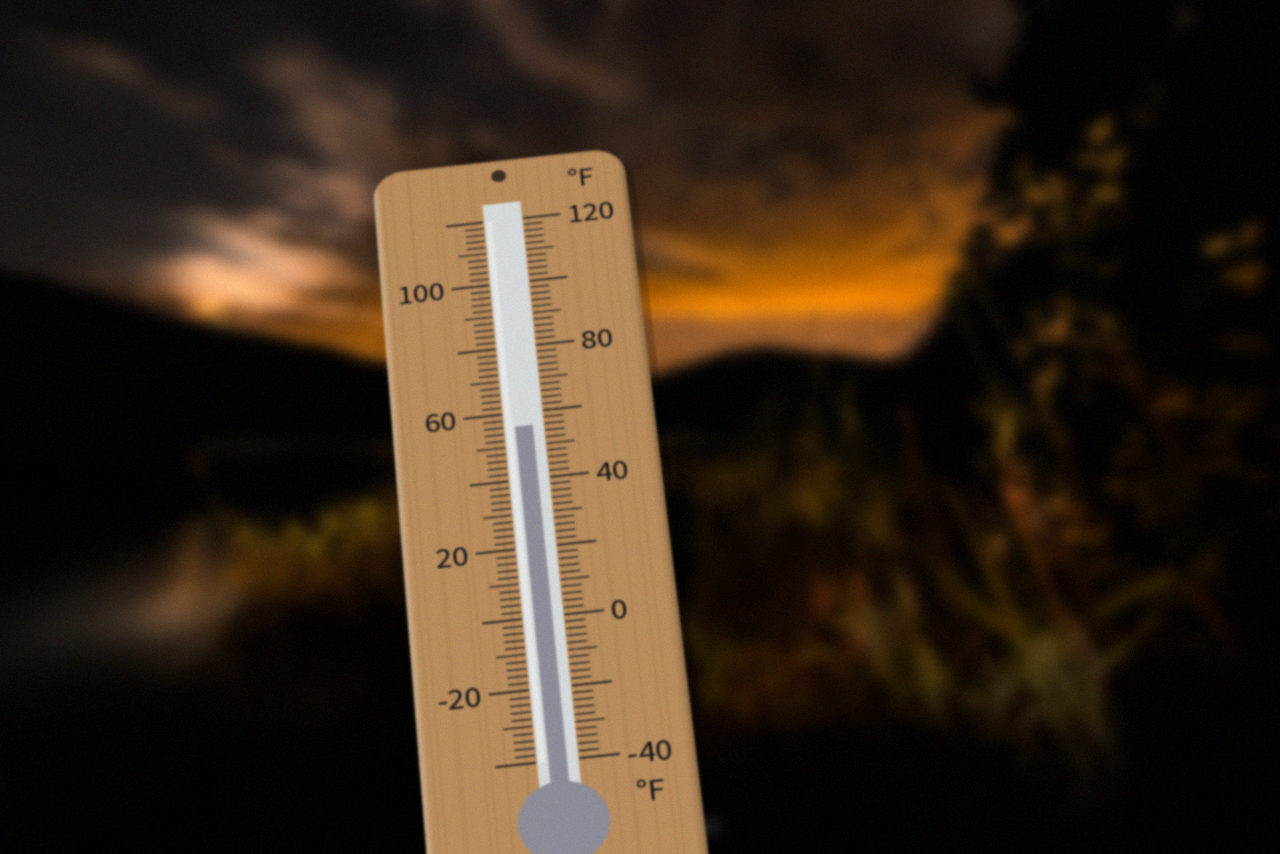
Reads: {"value": 56, "unit": "°F"}
